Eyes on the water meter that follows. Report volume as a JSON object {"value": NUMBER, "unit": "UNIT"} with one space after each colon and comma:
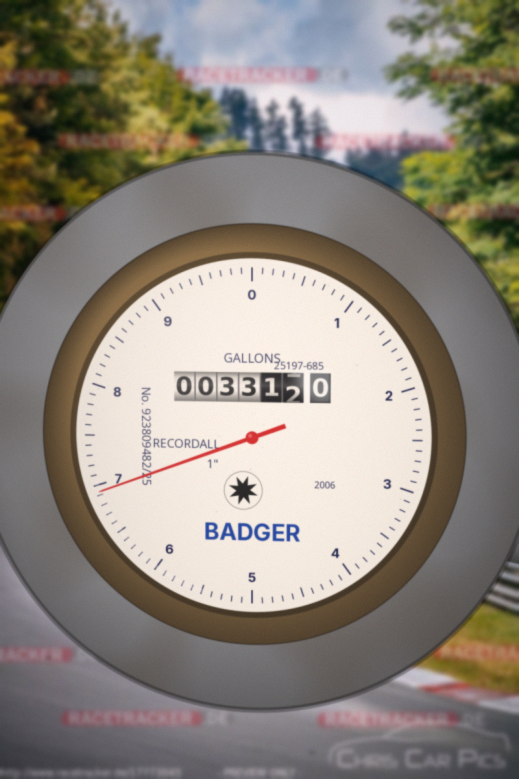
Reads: {"value": 33116.9, "unit": "gal"}
